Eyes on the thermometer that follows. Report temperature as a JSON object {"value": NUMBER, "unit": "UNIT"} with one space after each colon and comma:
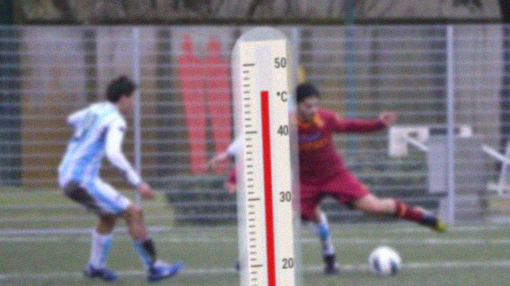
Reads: {"value": 46, "unit": "°C"}
